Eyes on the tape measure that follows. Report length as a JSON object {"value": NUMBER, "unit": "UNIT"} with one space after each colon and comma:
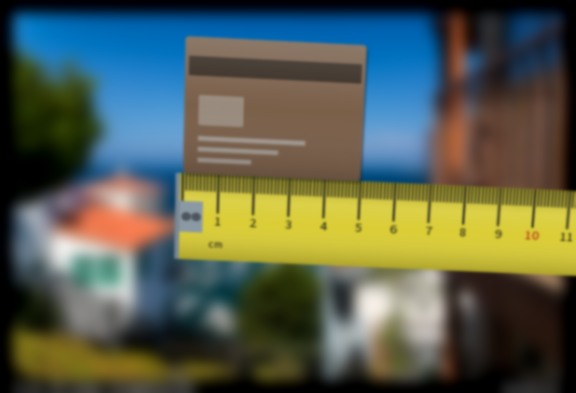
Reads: {"value": 5, "unit": "cm"}
